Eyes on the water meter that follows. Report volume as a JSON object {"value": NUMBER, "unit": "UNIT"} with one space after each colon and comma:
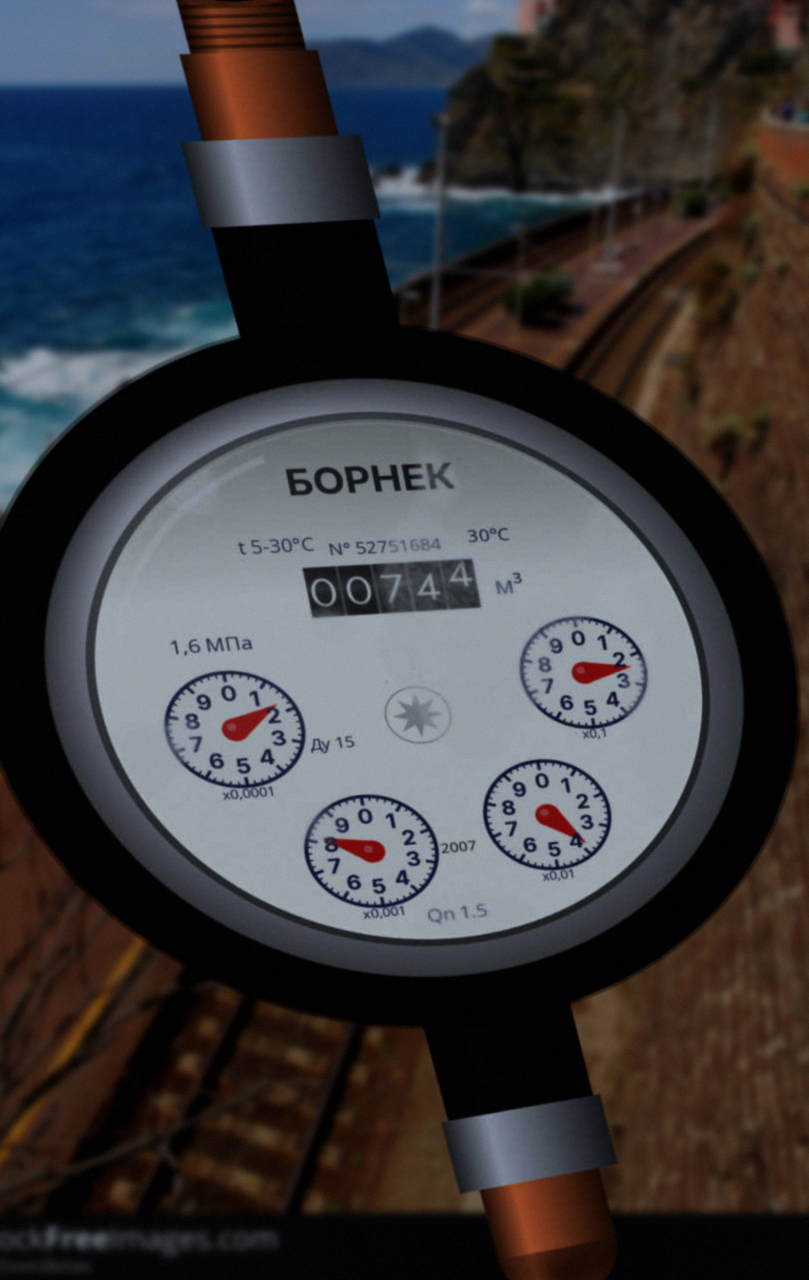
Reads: {"value": 744.2381, "unit": "m³"}
